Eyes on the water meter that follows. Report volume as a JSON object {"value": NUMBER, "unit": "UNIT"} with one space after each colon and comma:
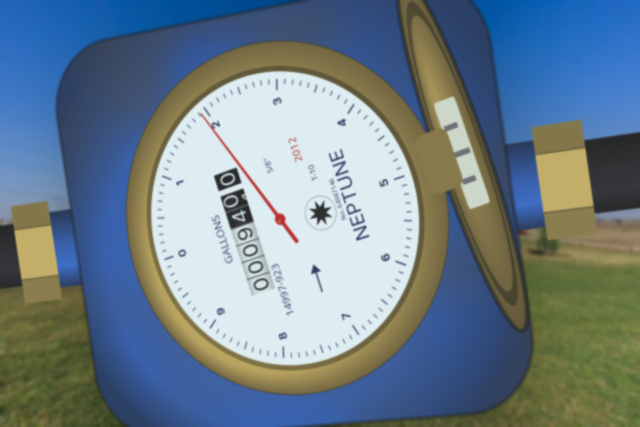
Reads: {"value": 9401.9, "unit": "gal"}
